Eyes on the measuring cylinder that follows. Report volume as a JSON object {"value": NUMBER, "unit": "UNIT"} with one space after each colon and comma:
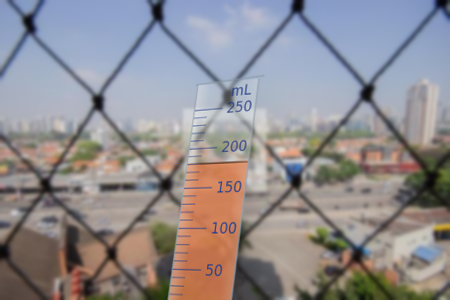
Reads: {"value": 180, "unit": "mL"}
